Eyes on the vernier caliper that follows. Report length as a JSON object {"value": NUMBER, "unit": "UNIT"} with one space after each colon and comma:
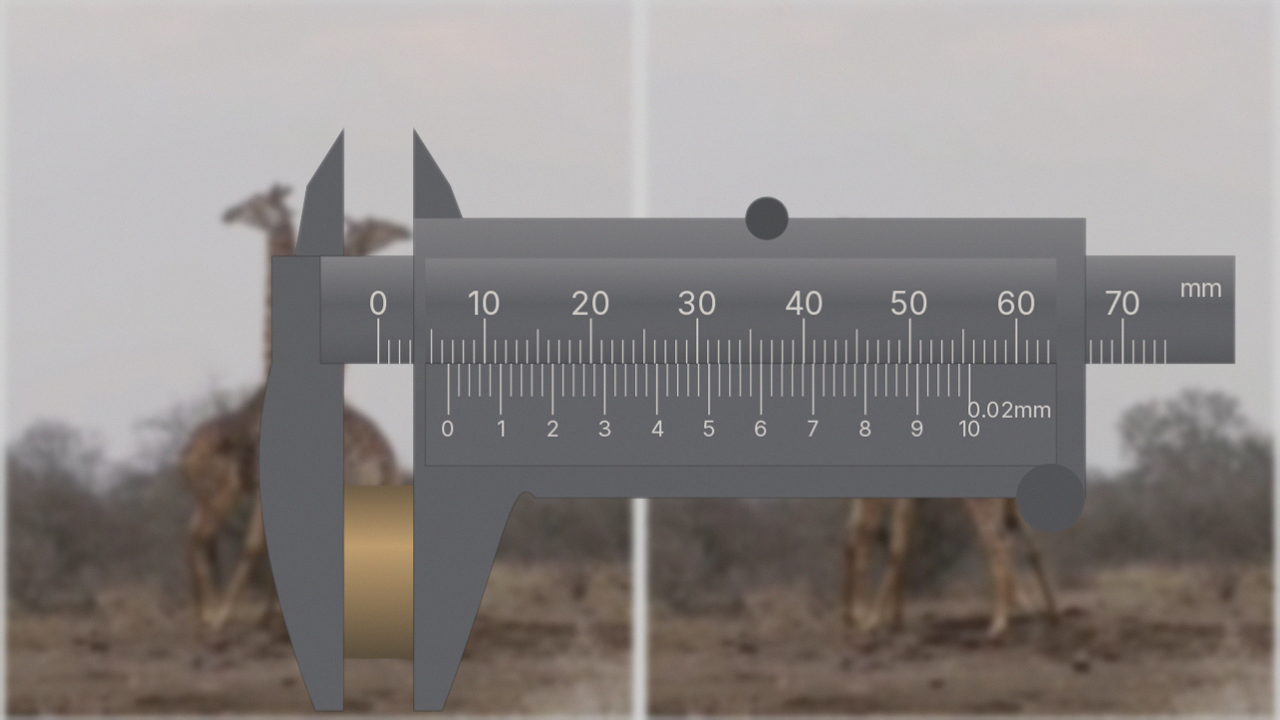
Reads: {"value": 6.6, "unit": "mm"}
